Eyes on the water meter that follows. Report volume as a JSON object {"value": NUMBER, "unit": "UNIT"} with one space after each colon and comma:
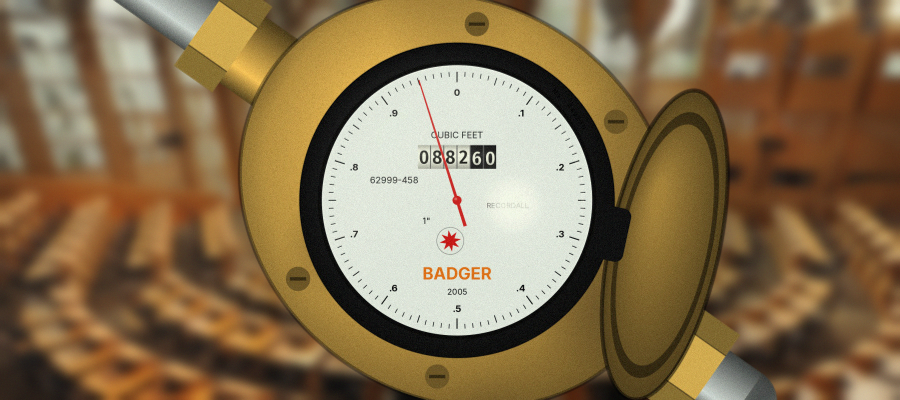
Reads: {"value": 88259.95, "unit": "ft³"}
